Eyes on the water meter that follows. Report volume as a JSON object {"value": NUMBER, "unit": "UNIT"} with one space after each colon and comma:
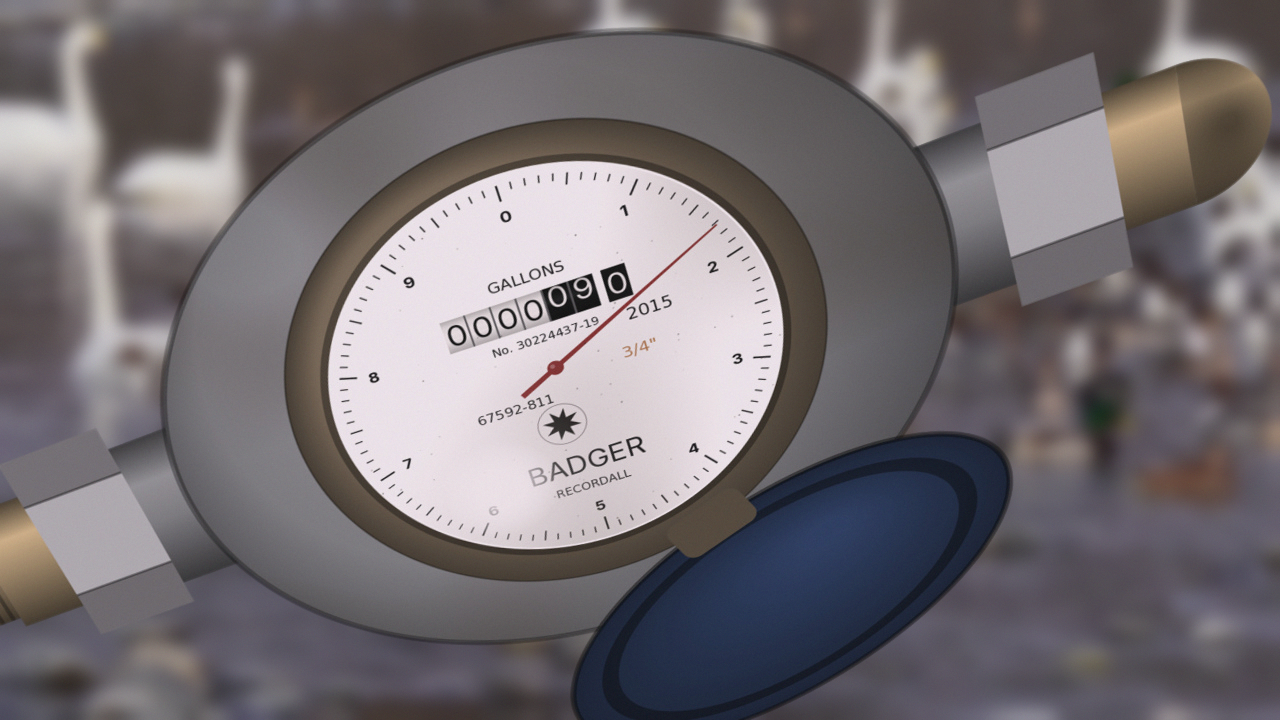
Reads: {"value": 91.7, "unit": "gal"}
